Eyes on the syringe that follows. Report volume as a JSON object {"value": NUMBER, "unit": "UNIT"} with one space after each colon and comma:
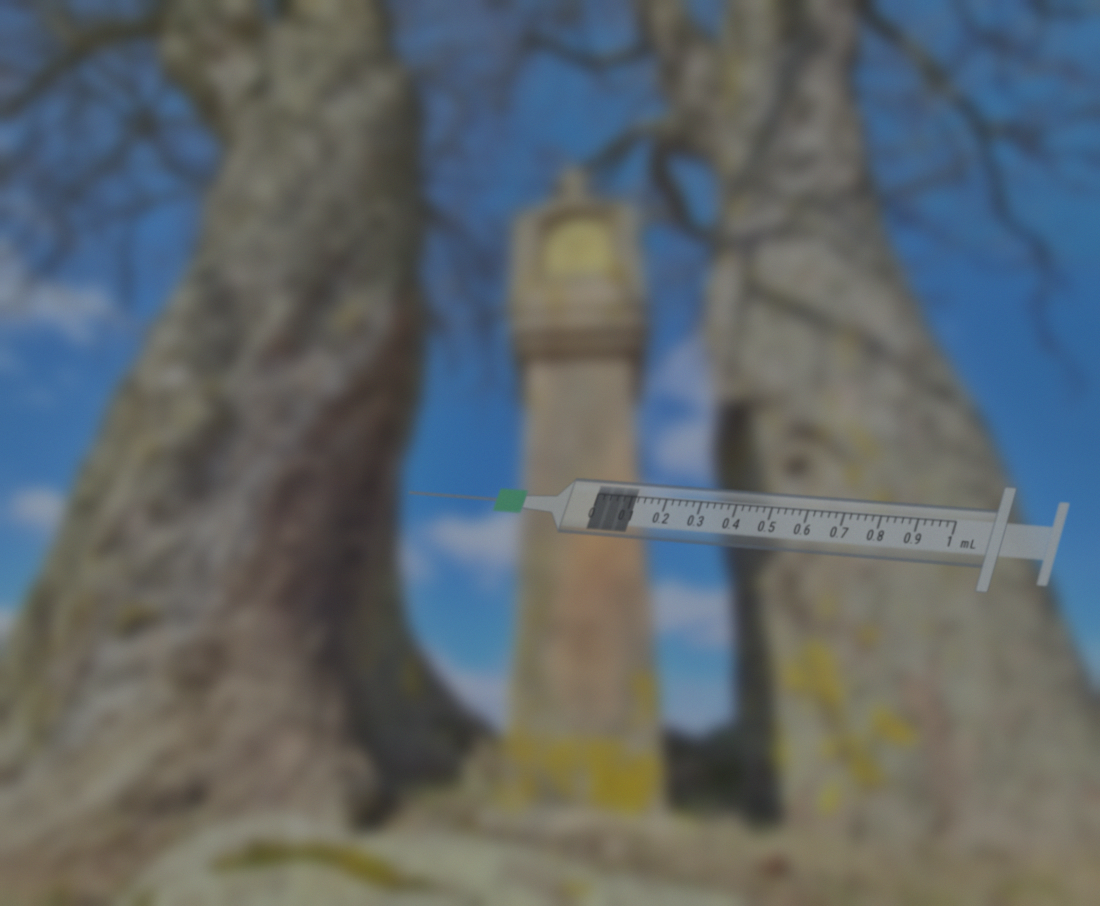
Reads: {"value": 0, "unit": "mL"}
